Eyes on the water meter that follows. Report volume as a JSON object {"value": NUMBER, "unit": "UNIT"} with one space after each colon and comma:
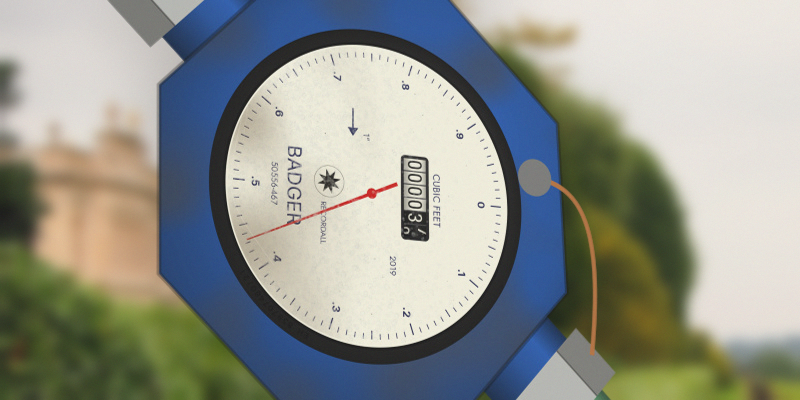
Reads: {"value": 37.43, "unit": "ft³"}
